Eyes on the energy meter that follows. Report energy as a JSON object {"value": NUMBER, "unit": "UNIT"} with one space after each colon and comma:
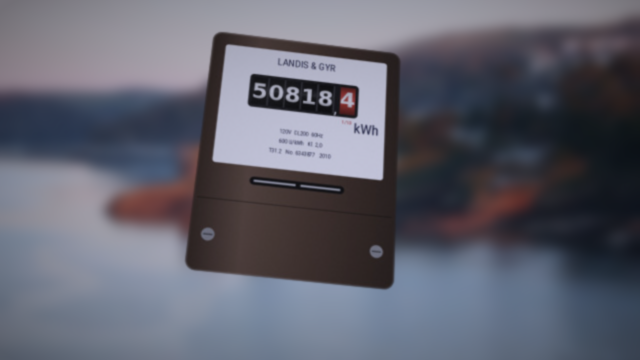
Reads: {"value": 50818.4, "unit": "kWh"}
